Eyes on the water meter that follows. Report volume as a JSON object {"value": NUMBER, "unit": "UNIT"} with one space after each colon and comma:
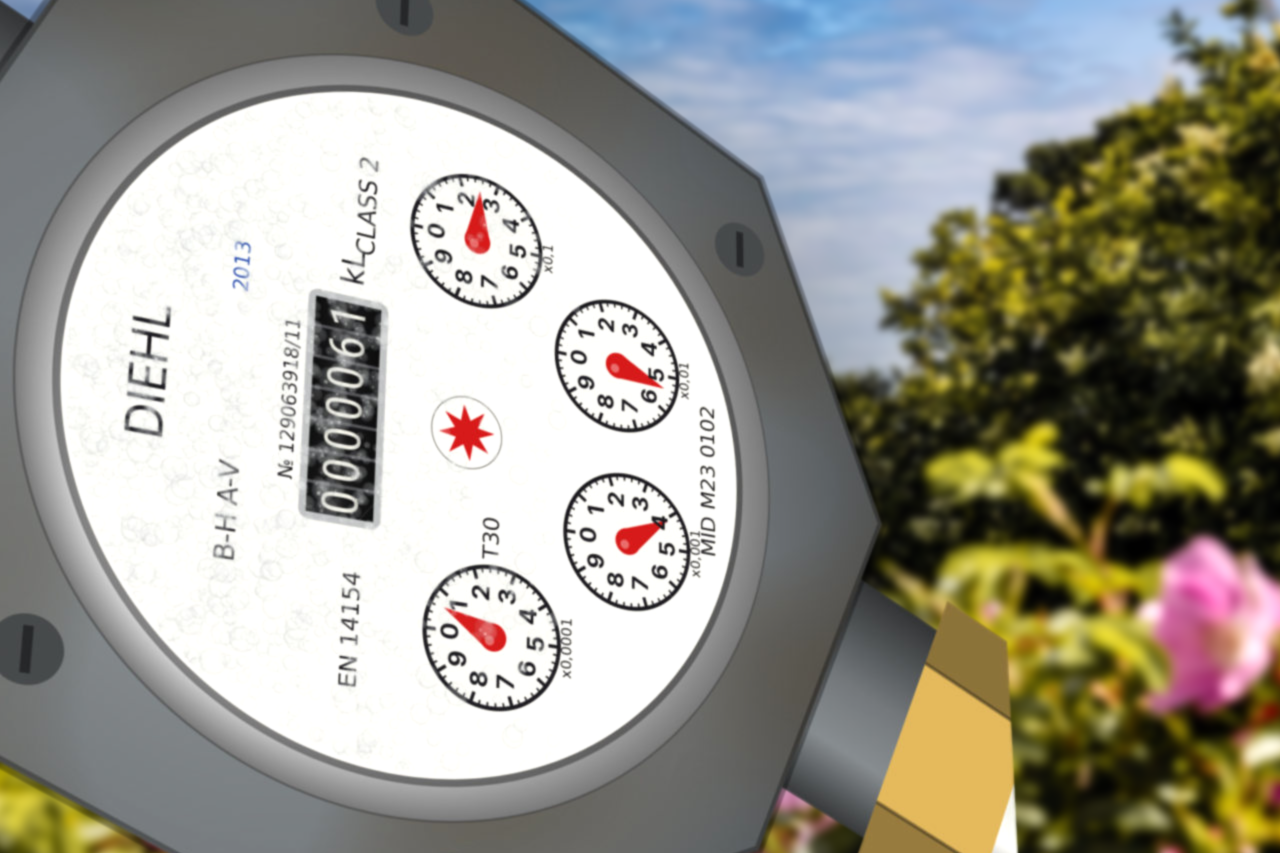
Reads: {"value": 61.2540, "unit": "kL"}
